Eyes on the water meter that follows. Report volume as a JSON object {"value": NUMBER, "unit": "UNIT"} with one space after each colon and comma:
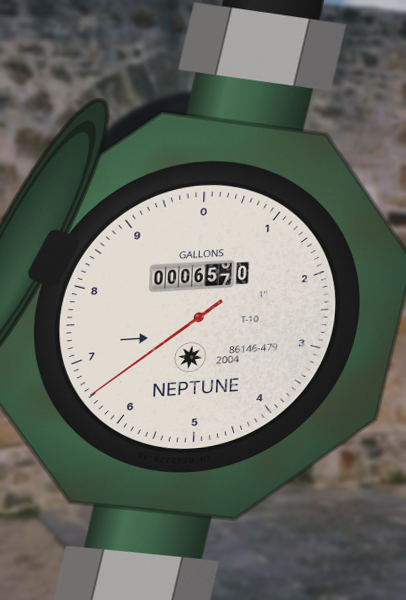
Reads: {"value": 6566.5, "unit": "gal"}
